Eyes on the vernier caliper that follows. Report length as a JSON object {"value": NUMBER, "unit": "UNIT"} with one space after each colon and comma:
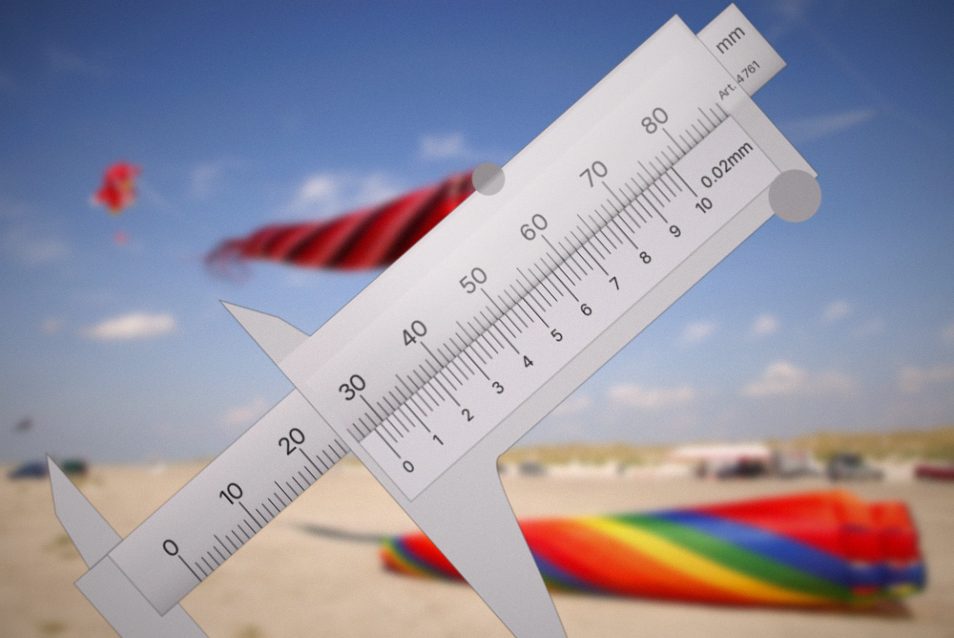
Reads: {"value": 28.6, "unit": "mm"}
